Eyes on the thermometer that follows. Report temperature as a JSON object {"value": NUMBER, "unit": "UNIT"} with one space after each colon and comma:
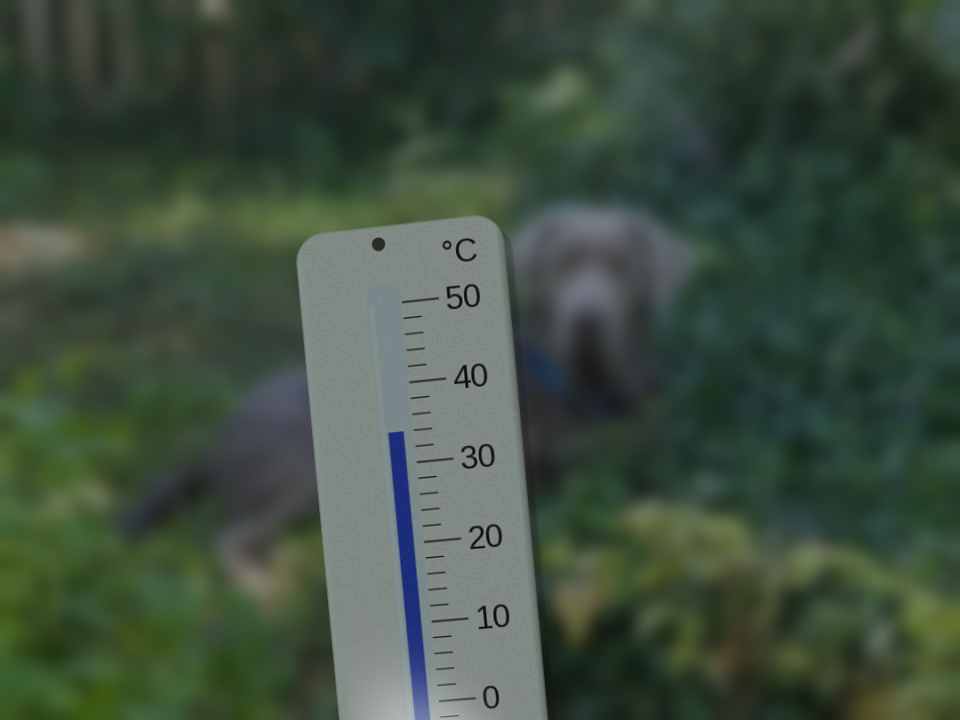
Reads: {"value": 34, "unit": "°C"}
